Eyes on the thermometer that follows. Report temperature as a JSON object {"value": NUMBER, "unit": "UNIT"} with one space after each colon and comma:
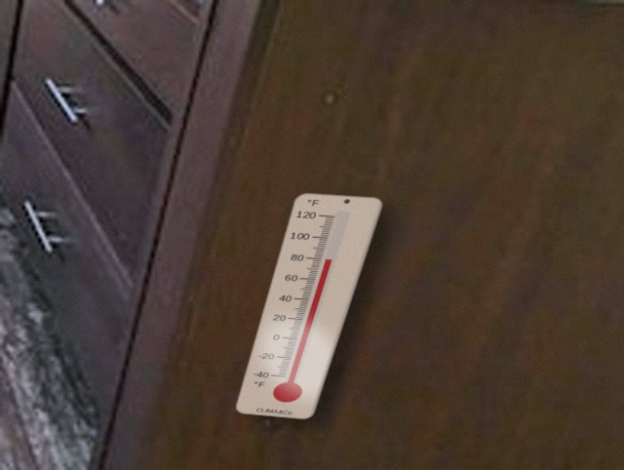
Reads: {"value": 80, "unit": "°F"}
